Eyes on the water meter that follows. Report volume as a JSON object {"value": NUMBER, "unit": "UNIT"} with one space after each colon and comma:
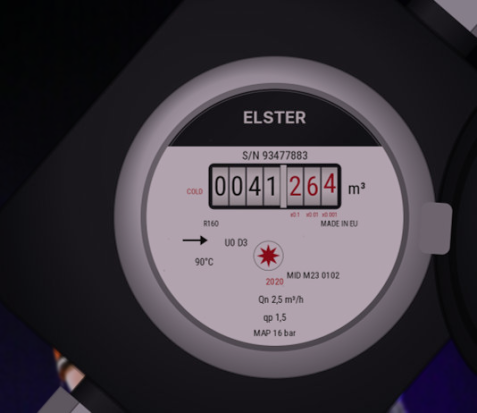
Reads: {"value": 41.264, "unit": "m³"}
